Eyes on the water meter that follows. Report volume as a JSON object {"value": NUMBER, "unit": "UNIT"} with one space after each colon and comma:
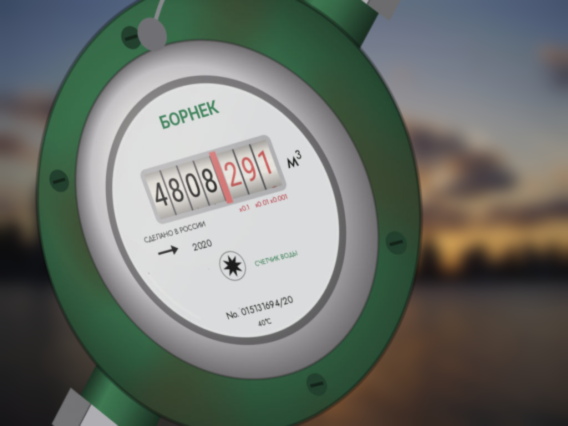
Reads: {"value": 4808.291, "unit": "m³"}
